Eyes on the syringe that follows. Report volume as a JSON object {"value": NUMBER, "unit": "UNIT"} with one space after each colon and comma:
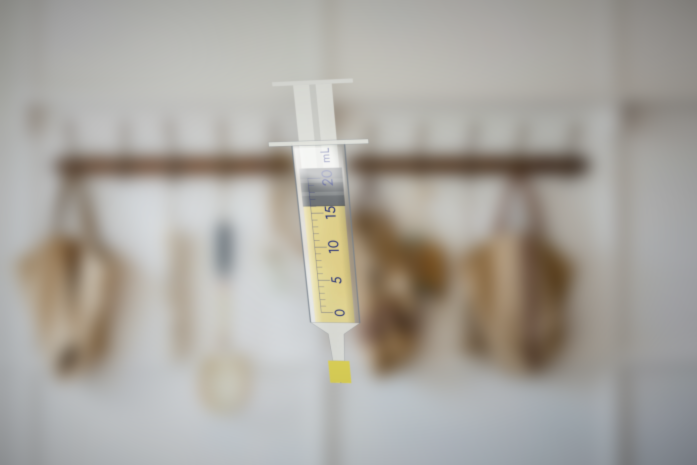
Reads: {"value": 16, "unit": "mL"}
